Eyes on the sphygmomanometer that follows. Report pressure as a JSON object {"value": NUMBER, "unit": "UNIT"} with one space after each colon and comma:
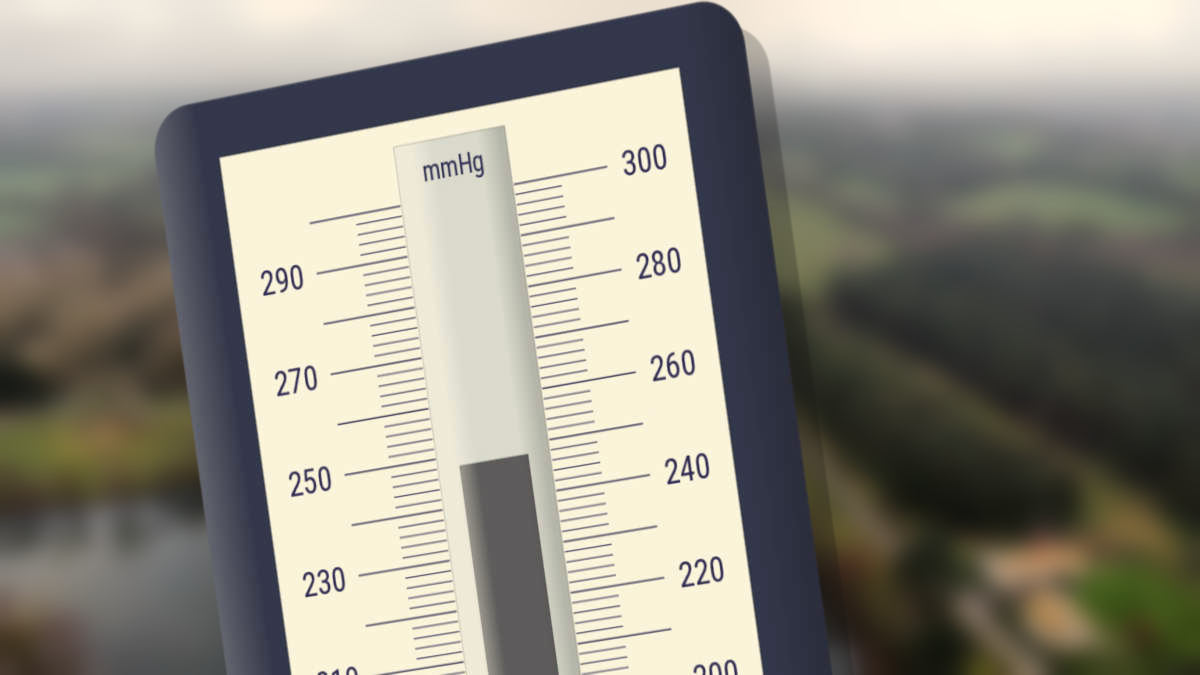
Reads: {"value": 248, "unit": "mmHg"}
